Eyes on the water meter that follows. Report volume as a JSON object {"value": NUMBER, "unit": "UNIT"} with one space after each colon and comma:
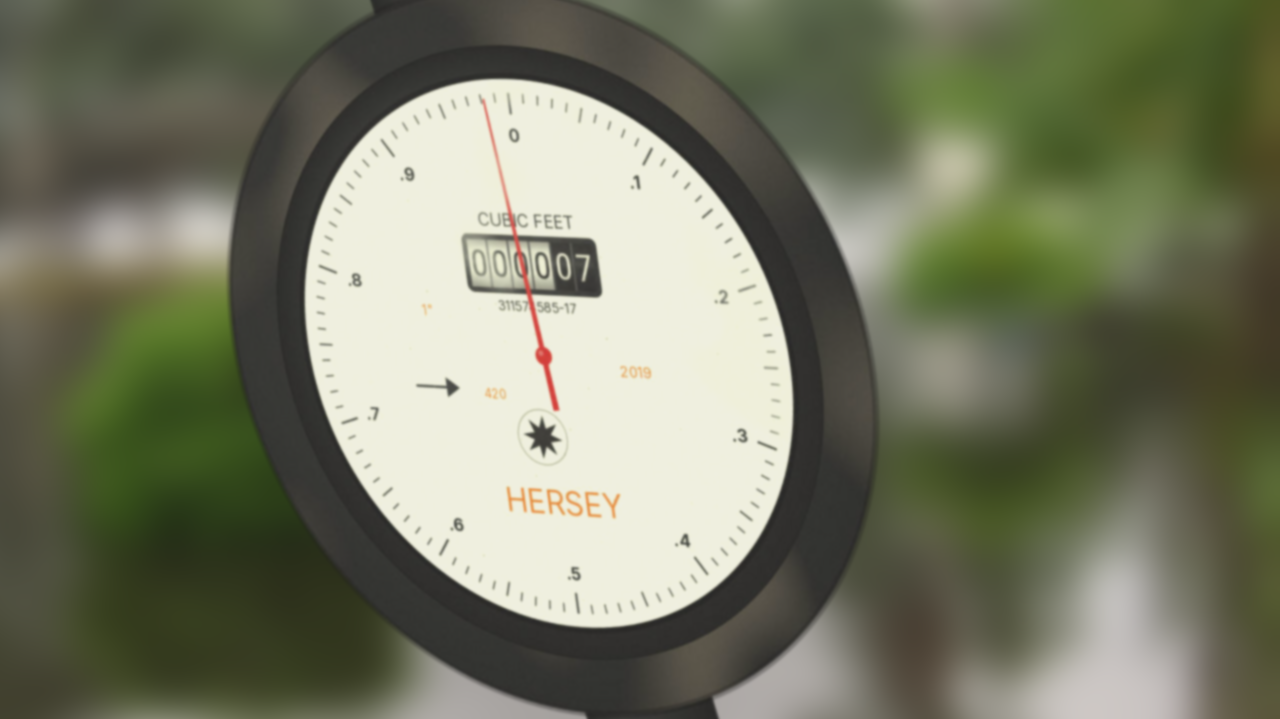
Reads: {"value": 6.98, "unit": "ft³"}
